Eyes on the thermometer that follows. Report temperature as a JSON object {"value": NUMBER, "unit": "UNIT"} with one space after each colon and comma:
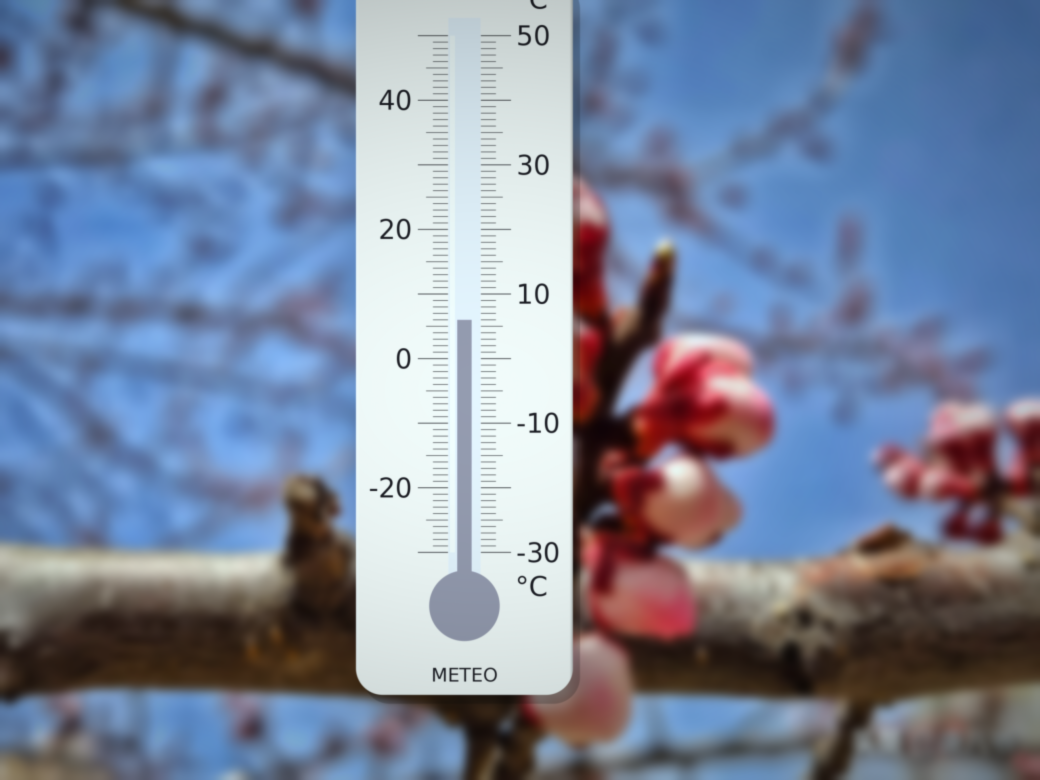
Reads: {"value": 6, "unit": "°C"}
